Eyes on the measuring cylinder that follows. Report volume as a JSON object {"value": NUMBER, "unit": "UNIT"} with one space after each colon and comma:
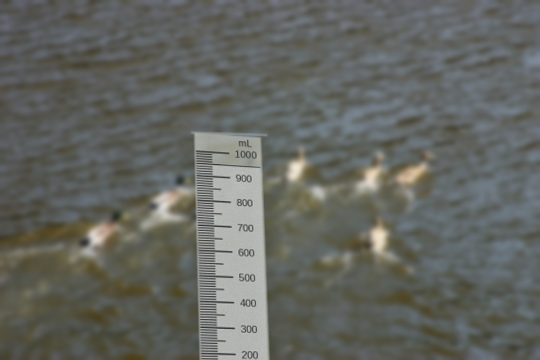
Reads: {"value": 950, "unit": "mL"}
